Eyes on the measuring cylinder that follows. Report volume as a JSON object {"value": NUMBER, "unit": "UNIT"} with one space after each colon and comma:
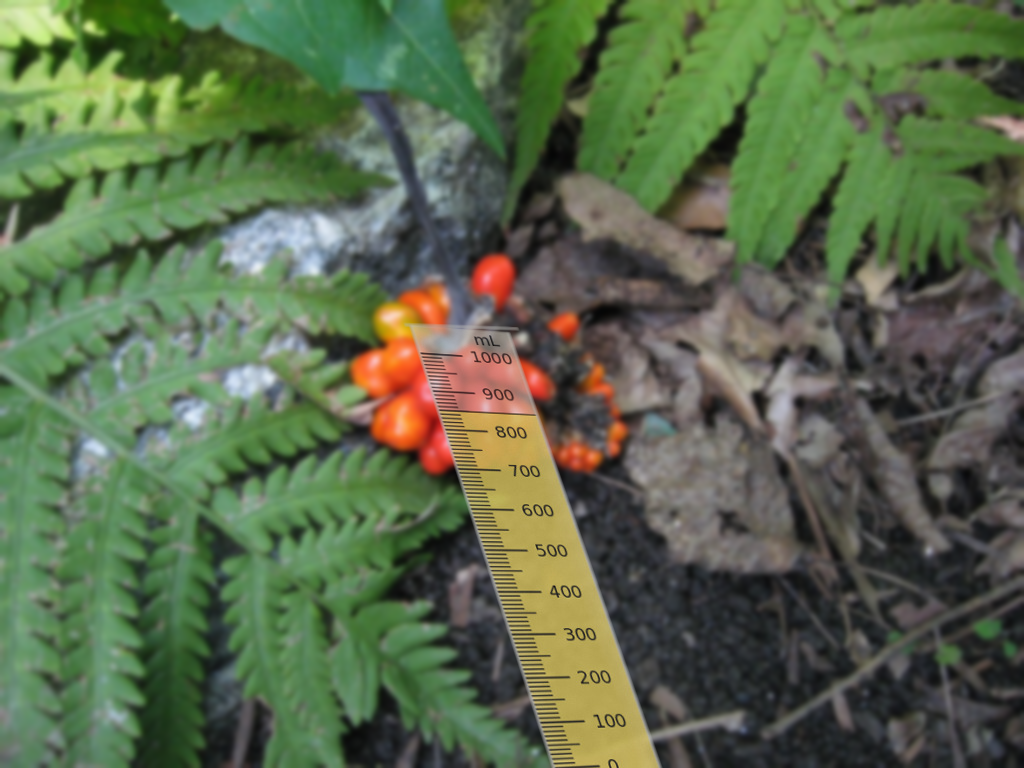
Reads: {"value": 850, "unit": "mL"}
